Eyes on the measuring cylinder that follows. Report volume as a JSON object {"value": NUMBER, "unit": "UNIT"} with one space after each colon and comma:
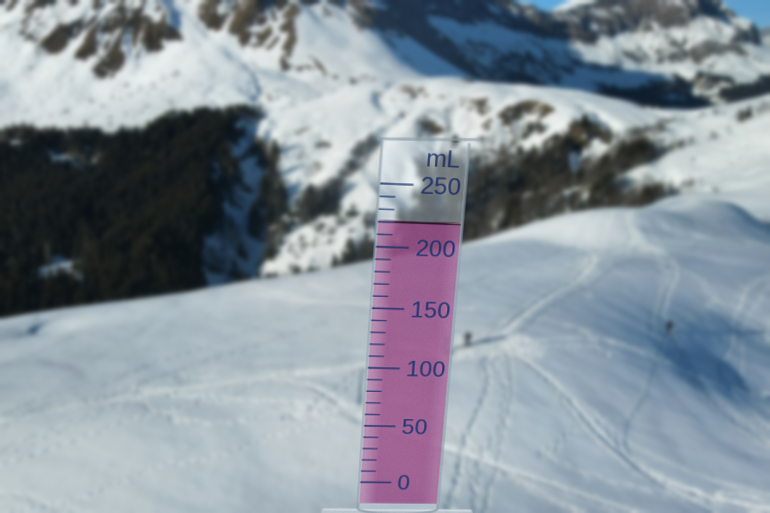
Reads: {"value": 220, "unit": "mL"}
